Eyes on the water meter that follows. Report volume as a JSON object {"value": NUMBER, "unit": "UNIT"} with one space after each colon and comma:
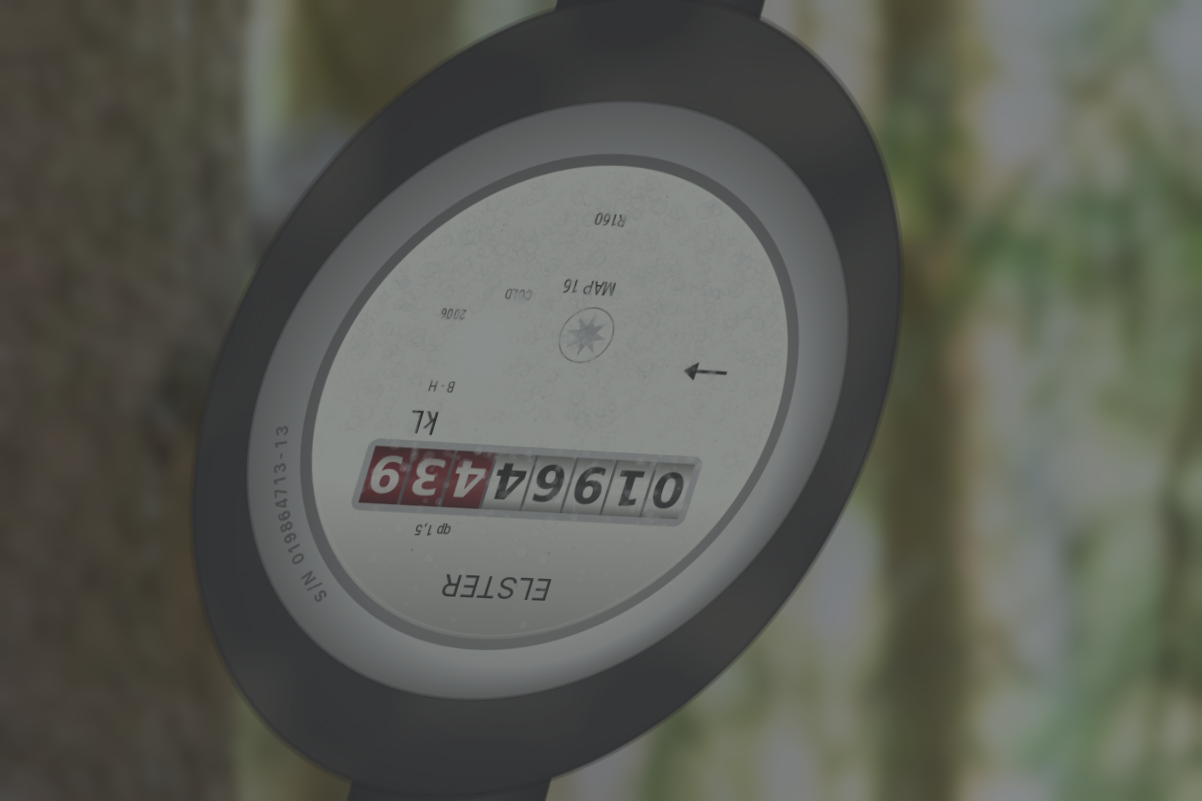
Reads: {"value": 1964.439, "unit": "kL"}
